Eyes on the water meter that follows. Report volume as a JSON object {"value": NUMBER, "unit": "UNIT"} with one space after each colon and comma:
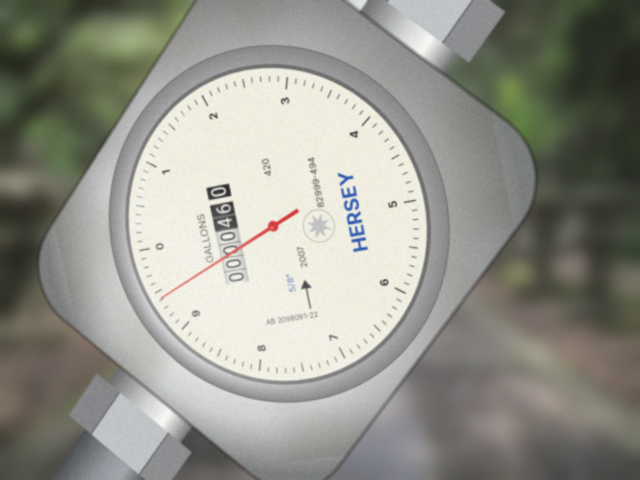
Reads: {"value": 459.4, "unit": "gal"}
